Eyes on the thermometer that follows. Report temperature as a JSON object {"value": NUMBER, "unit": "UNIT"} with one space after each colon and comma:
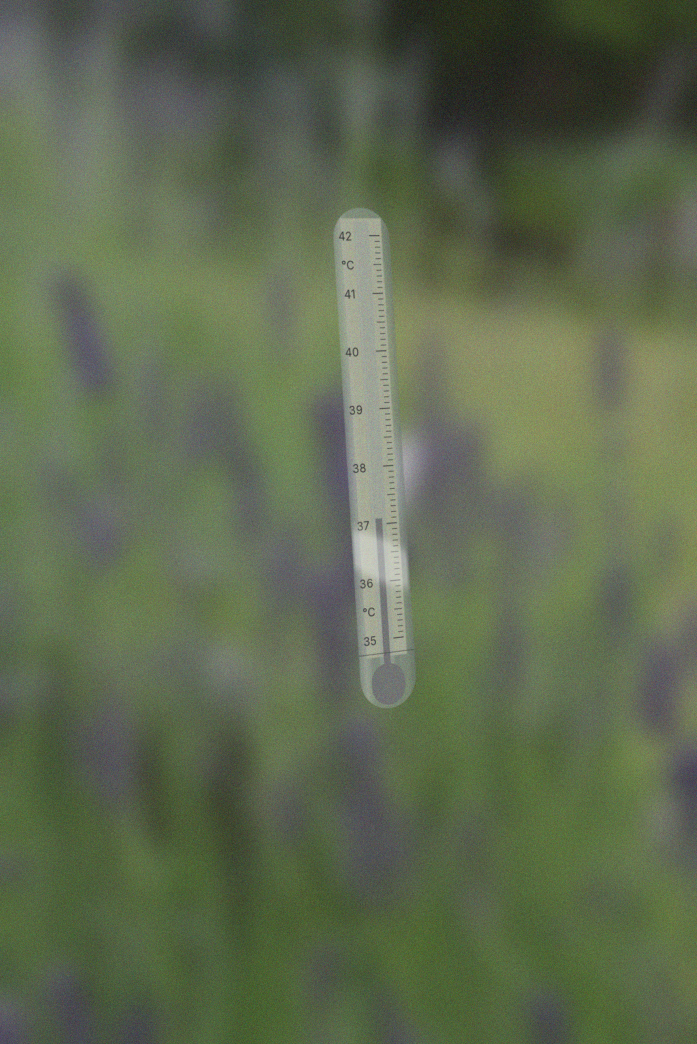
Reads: {"value": 37.1, "unit": "°C"}
